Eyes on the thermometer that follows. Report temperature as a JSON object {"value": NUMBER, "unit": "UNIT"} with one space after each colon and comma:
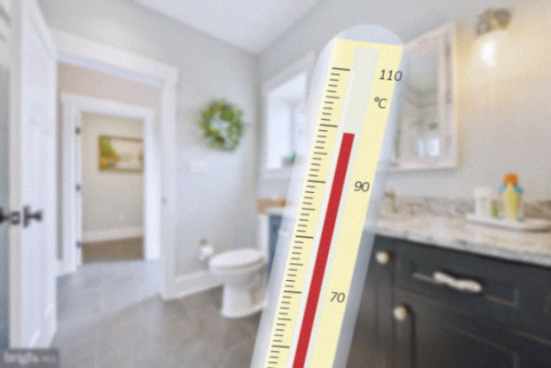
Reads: {"value": 99, "unit": "°C"}
